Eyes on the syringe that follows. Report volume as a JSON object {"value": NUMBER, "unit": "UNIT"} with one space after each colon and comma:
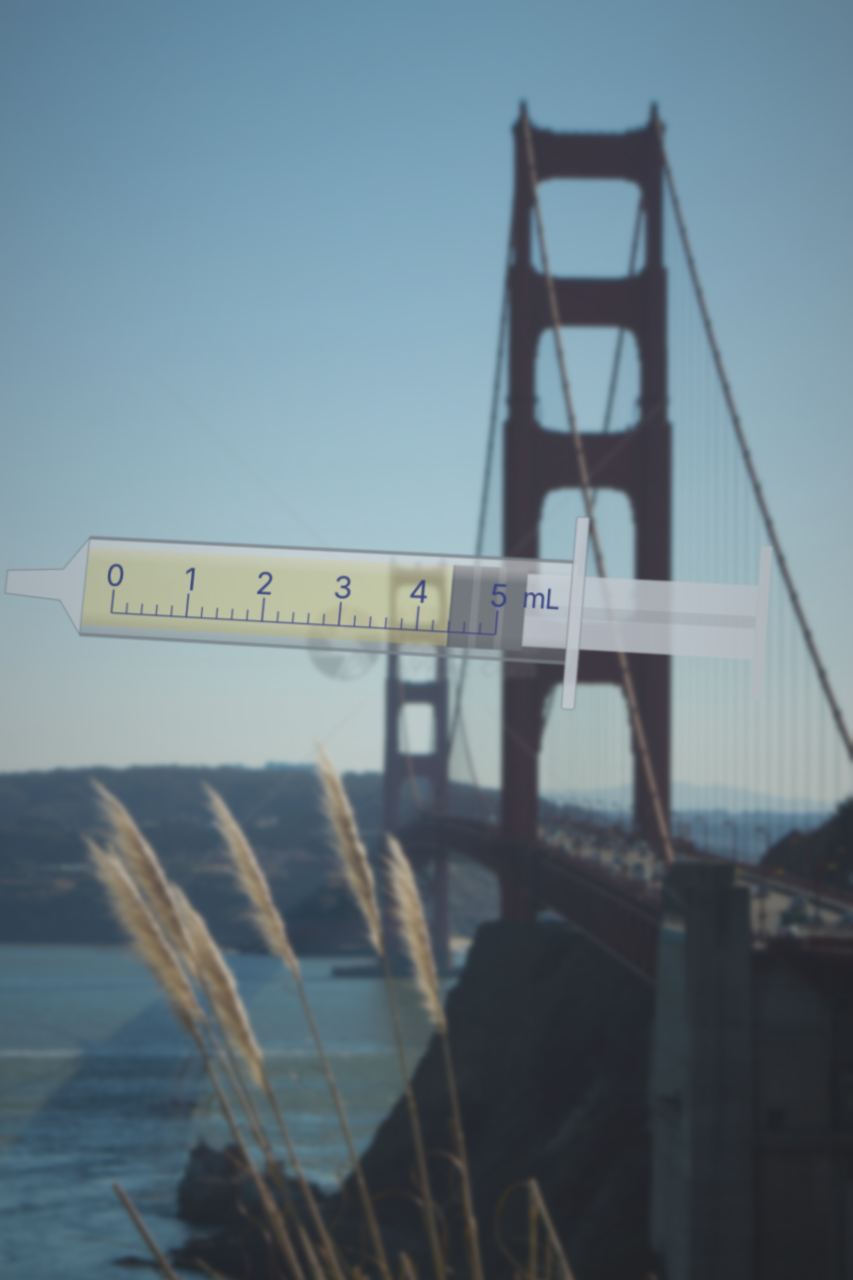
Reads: {"value": 4.4, "unit": "mL"}
